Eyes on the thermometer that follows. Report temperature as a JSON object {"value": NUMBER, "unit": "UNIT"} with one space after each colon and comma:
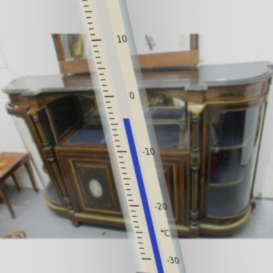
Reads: {"value": -4, "unit": "°C"}
